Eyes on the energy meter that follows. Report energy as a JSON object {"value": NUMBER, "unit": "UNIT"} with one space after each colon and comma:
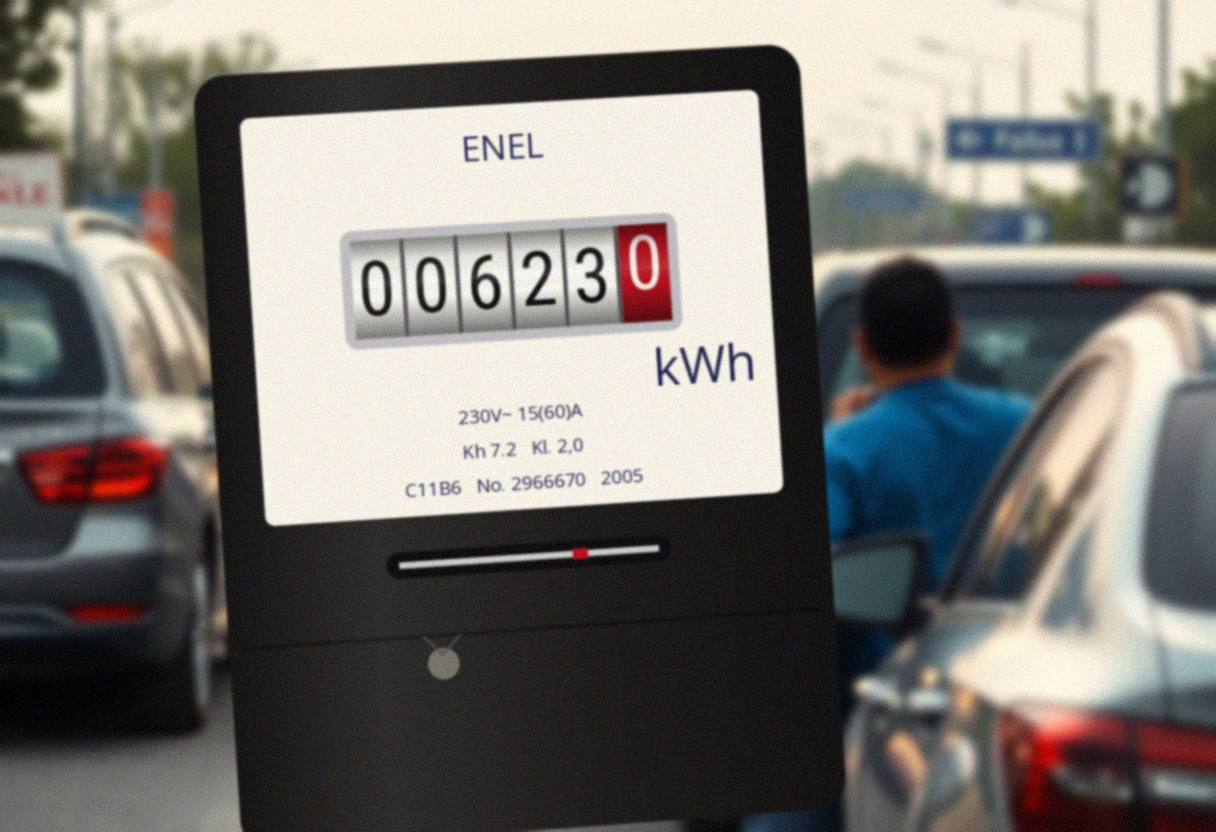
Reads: {"value": 623.0, "unit": "kWh"}
